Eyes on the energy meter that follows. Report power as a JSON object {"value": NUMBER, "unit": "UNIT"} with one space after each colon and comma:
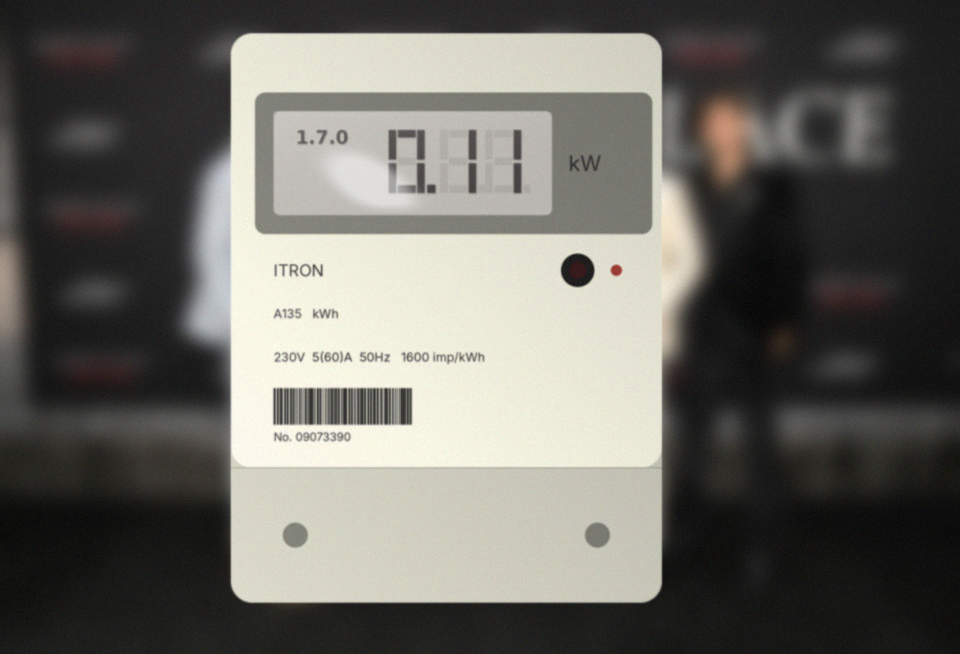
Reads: {"value": 0.11, "unit": "kW"}
